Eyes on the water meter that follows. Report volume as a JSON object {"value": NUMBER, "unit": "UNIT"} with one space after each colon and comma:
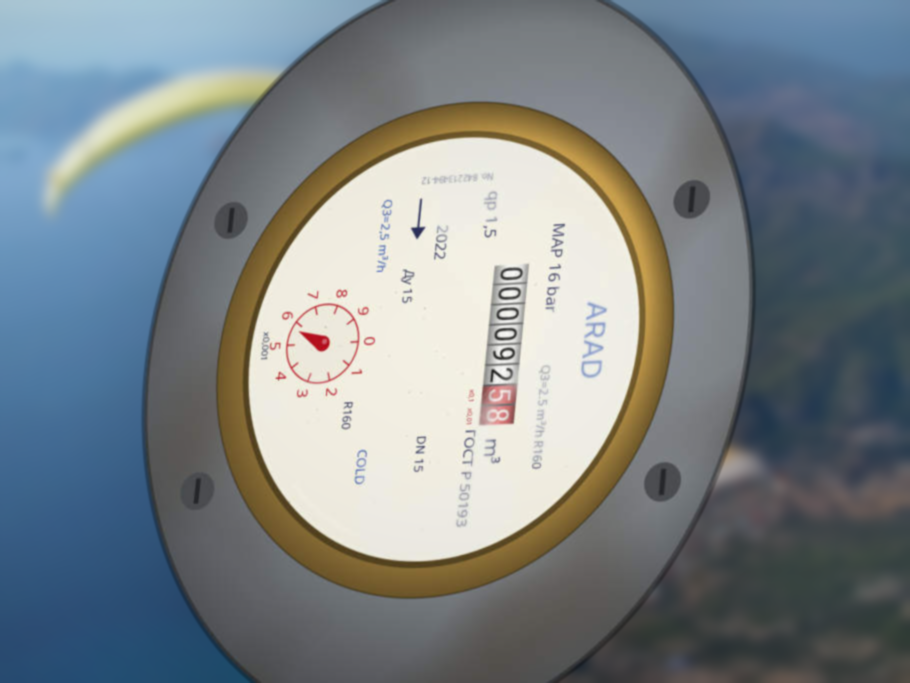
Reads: {"value": 92.585, "unit": "m³"}
